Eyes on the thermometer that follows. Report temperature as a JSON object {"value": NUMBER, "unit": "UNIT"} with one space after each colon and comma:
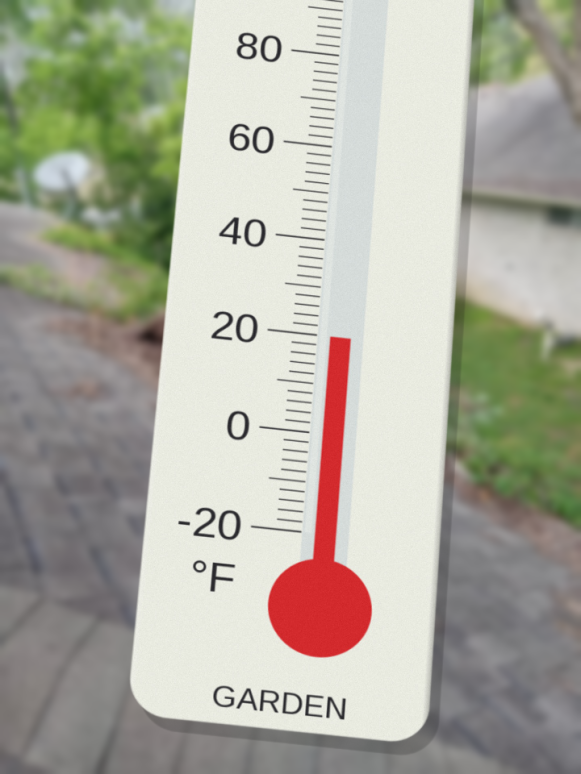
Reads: {"value": 20, "unit": "°F"}
